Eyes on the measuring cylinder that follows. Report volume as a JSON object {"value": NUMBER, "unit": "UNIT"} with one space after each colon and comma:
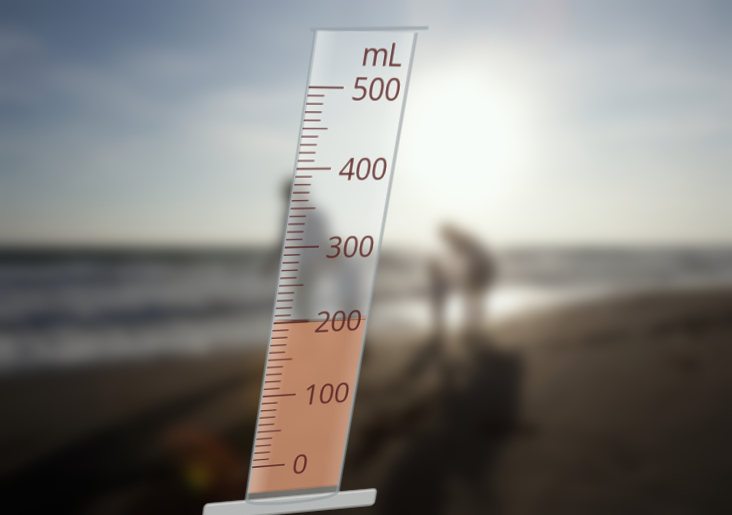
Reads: {"value": 200, "unit": "mL"}
